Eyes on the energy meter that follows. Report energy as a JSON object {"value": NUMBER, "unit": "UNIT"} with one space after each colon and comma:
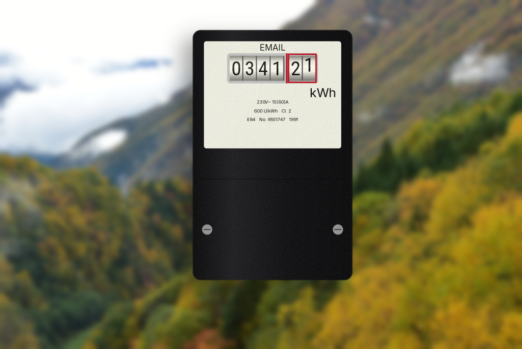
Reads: {"value": 341.21, "unit": "kWh"}
